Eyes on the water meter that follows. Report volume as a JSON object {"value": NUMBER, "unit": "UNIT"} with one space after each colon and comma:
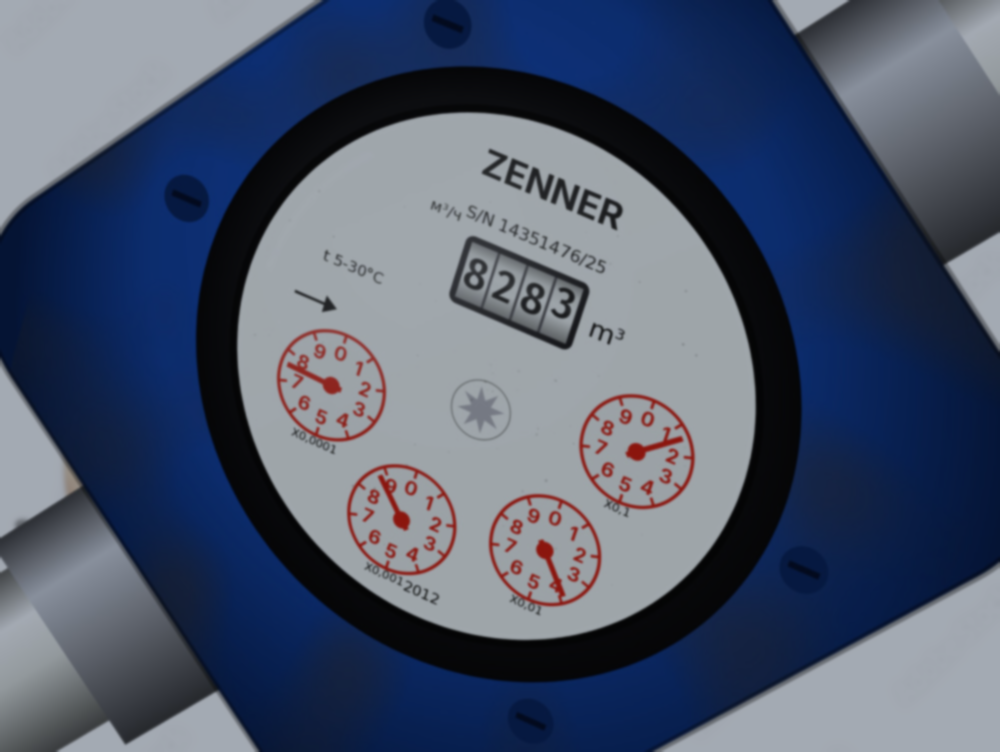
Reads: {"value": 8283.1387, "unit": "m³"}
